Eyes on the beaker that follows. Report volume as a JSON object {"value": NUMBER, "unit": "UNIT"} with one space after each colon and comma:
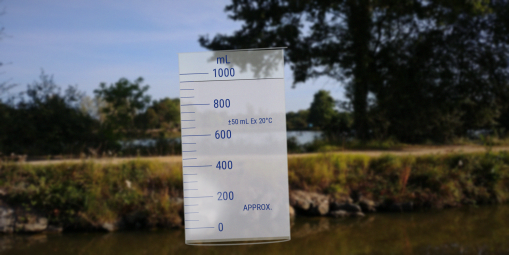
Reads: {"value": 950, "unit": "mL"}
